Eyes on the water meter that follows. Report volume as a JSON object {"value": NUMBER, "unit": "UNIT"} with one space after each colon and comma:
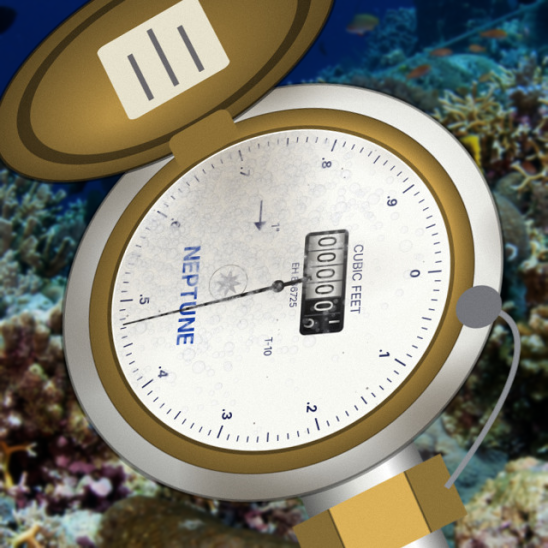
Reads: {"value": 1.47, "unit": "ft³"}
